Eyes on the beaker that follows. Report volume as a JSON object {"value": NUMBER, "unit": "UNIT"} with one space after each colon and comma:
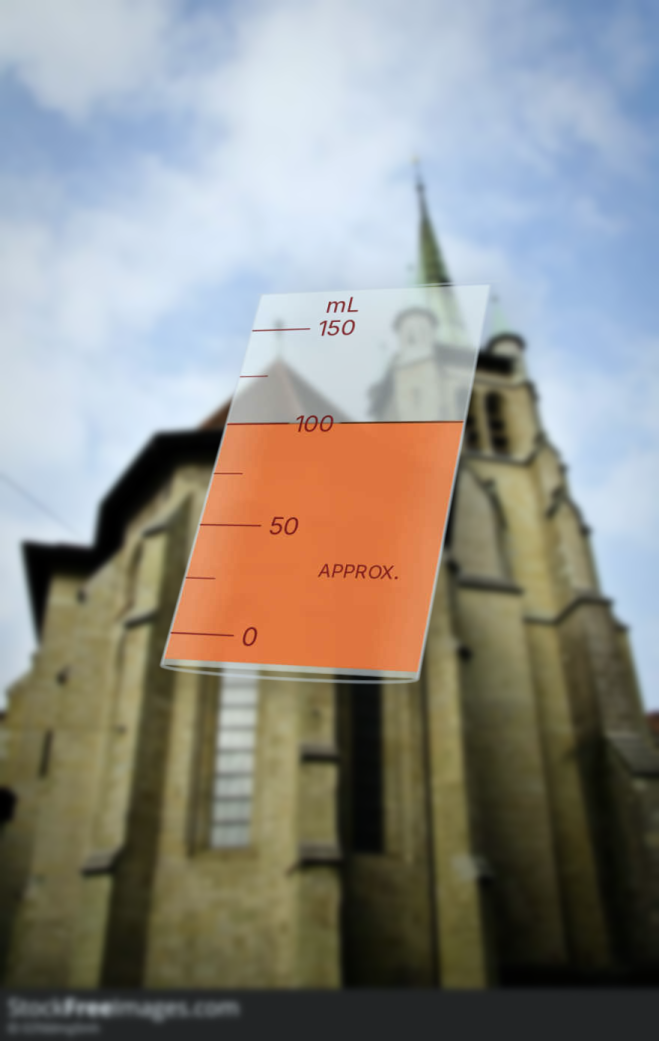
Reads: {"value": 100, "unit": "mL"}
